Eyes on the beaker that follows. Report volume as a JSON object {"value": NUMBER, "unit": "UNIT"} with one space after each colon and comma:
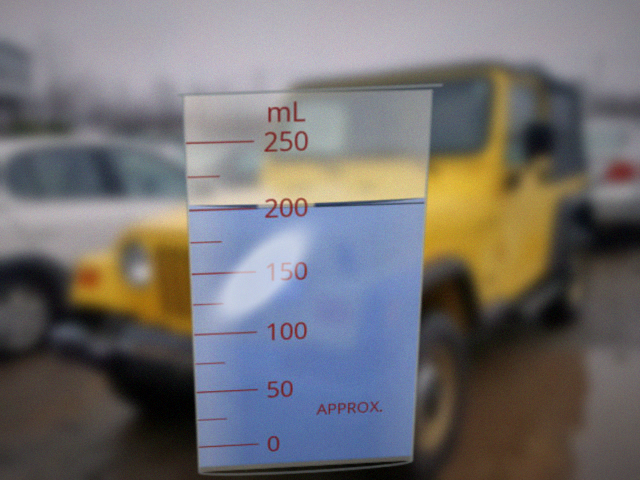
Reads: {"value": 200, "unit": "mL"}
